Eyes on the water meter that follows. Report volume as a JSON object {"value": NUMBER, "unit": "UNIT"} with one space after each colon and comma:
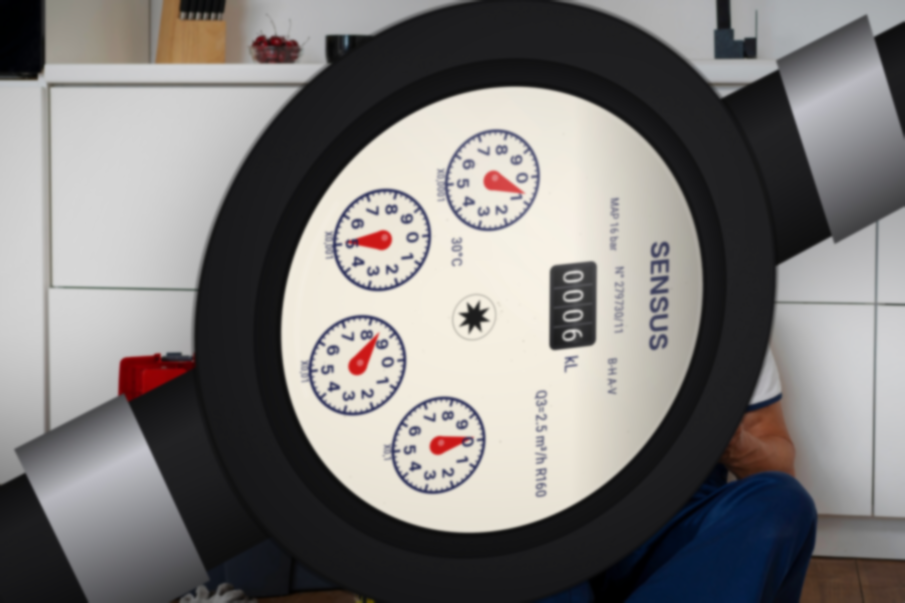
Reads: {"value": 5.9850, "unit": "kL"}
